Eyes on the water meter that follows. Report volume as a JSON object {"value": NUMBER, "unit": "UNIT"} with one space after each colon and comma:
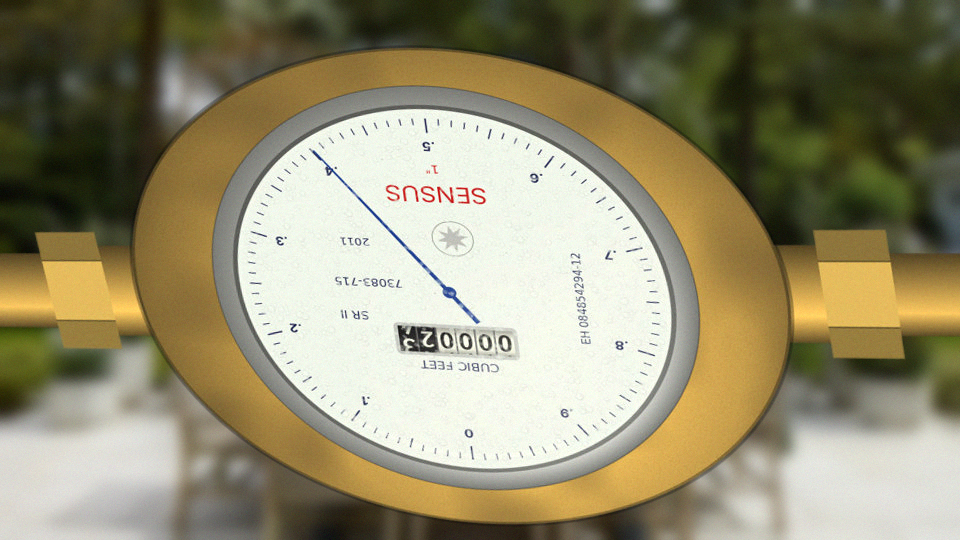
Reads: {"value": 23.40, "unit": "ft³"}
